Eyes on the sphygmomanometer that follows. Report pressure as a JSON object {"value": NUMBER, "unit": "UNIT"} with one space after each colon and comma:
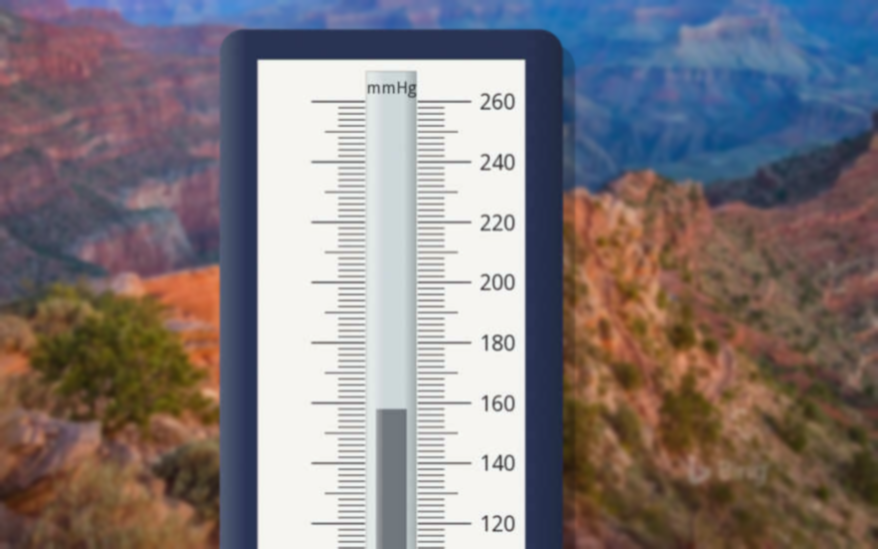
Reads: {"value": 158, "unit": "mmHg"}
